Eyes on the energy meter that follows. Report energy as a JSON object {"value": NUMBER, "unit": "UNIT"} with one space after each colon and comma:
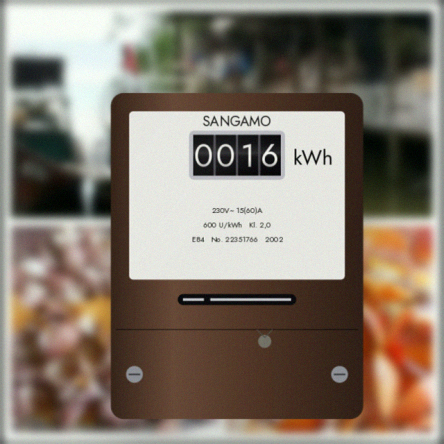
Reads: {"value": 16, "unit": "kWh"}
